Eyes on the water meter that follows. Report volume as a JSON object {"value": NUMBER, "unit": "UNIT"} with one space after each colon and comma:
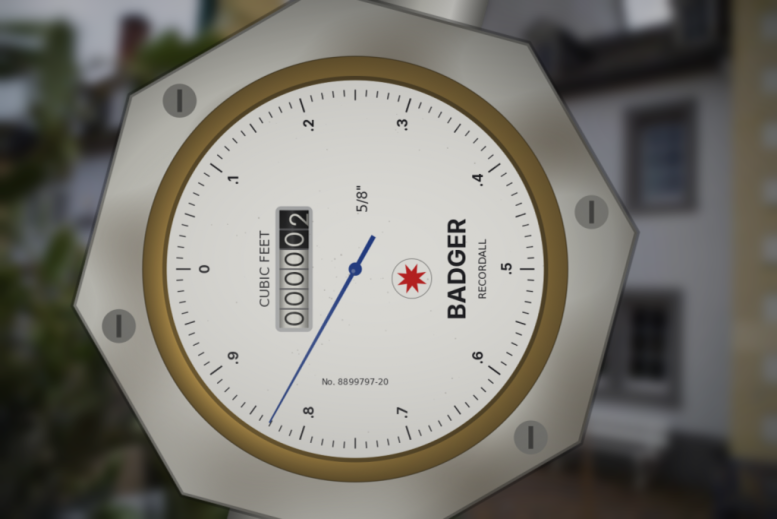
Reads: {"value": 1.83, "unit": "ft³"}
